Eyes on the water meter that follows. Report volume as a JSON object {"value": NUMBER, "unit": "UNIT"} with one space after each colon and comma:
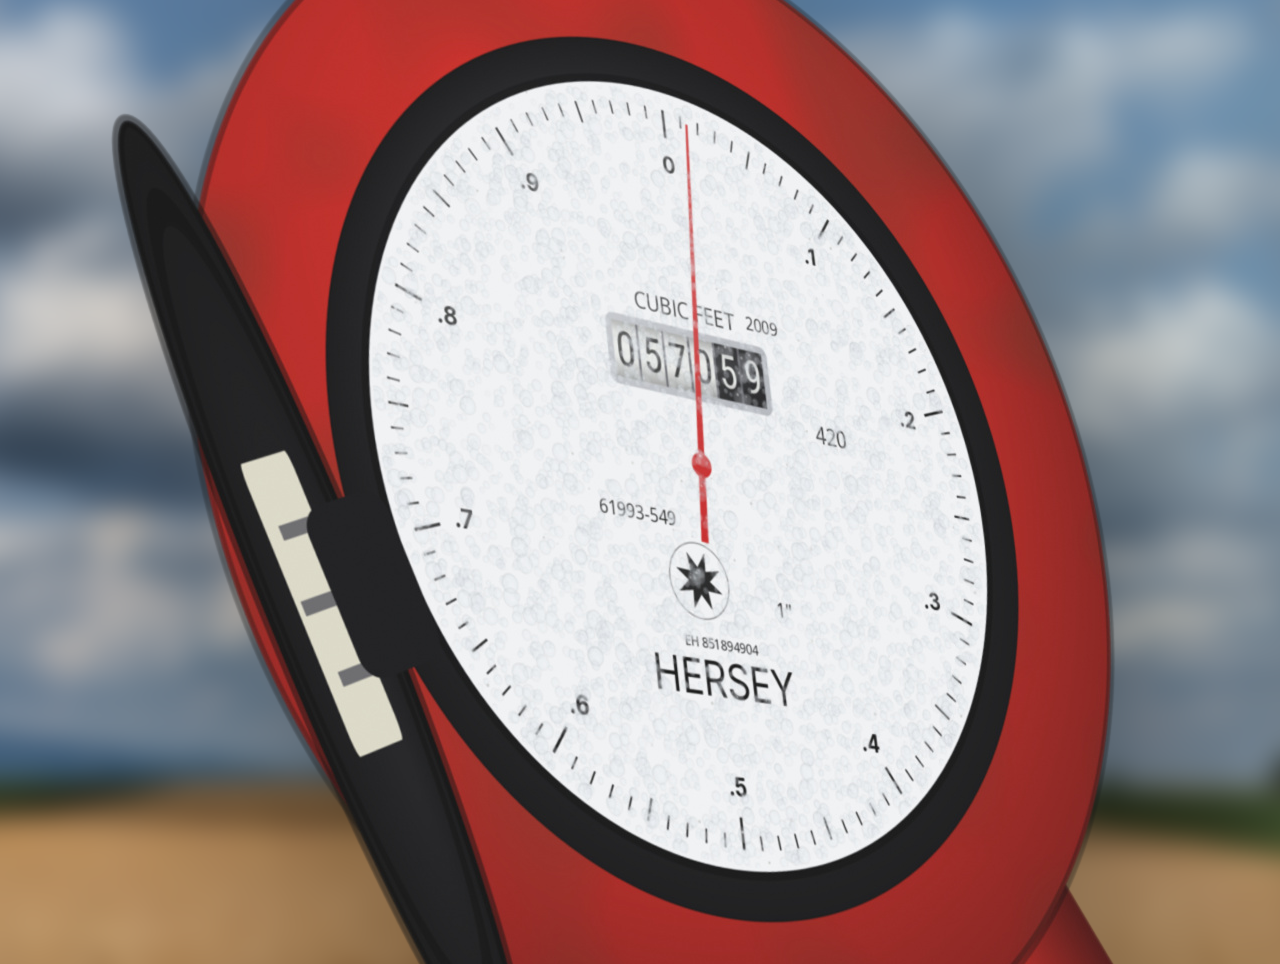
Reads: {"value": 57059.01, "unit": "ft³"}
